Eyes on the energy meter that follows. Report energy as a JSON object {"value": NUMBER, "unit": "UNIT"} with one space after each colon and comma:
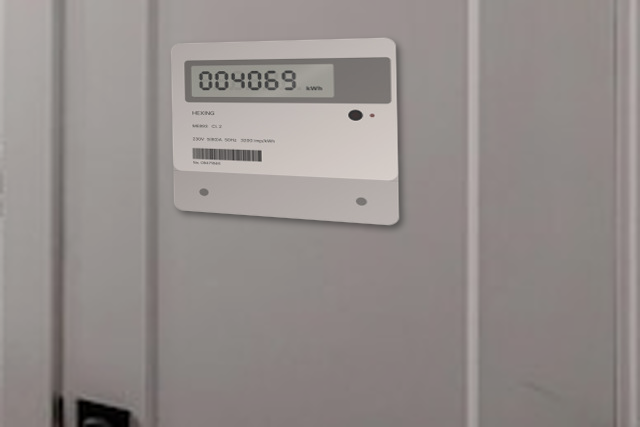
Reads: {"value": 4069, "unit": "kWh"}
